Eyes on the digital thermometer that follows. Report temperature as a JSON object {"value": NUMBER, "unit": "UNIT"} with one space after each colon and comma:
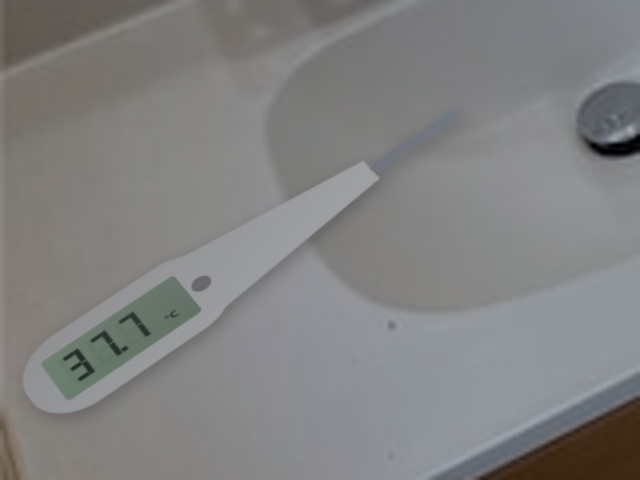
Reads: {"value": 37.7, "unit": "°C"}
